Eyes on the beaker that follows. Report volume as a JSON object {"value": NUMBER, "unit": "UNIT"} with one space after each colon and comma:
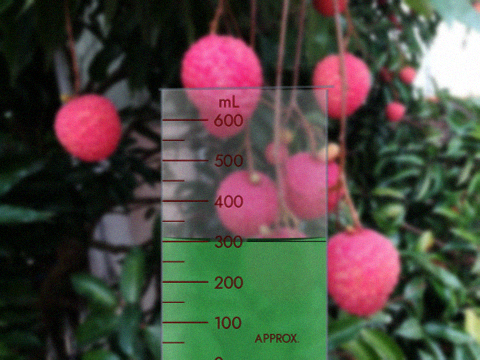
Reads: {"value": 300, "unit": "mL"}
